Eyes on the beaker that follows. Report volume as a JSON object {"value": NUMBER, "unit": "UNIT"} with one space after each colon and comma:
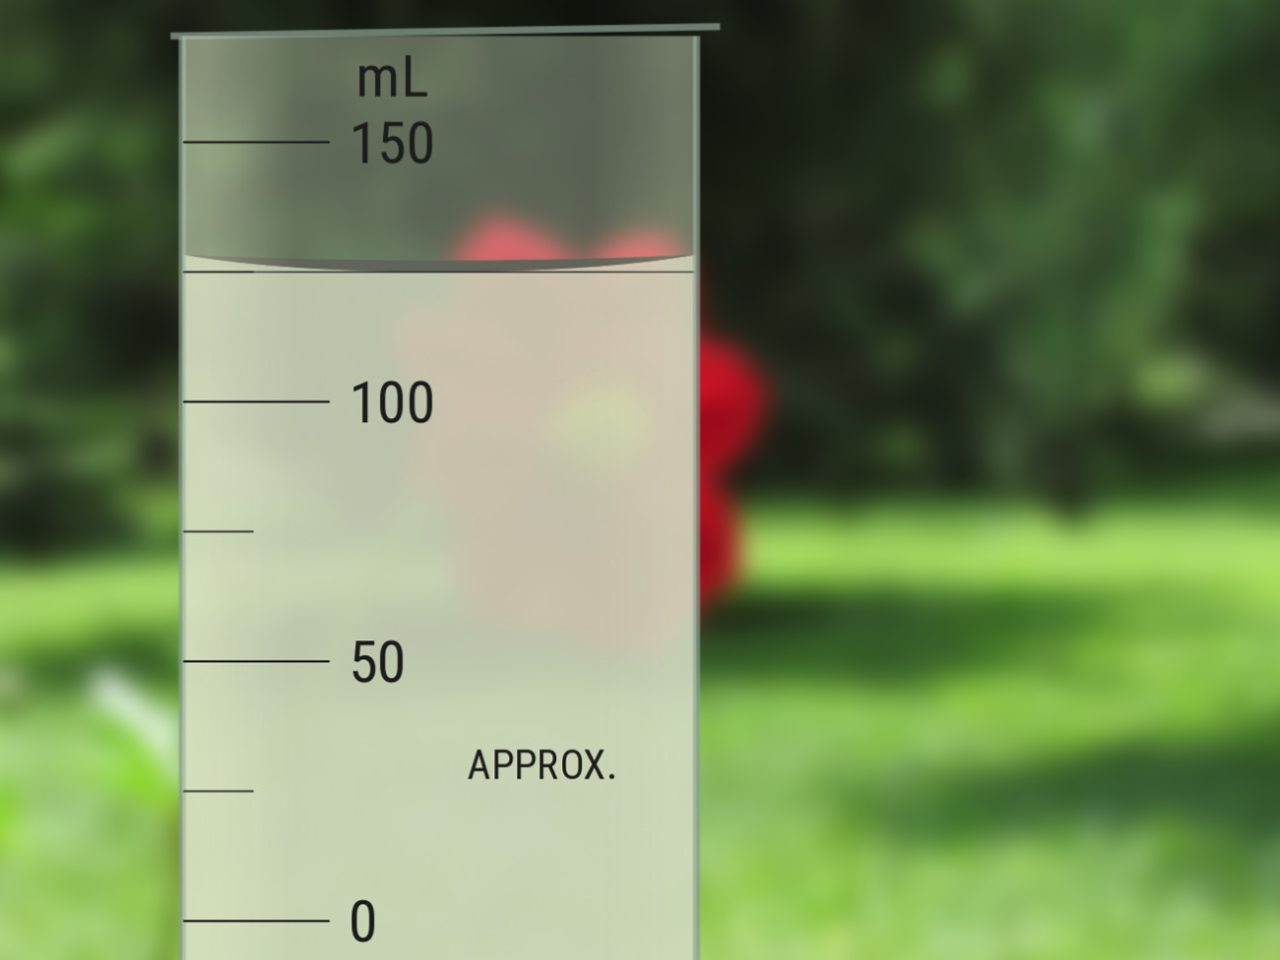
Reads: {"value": 125, "unit": "mL"}
